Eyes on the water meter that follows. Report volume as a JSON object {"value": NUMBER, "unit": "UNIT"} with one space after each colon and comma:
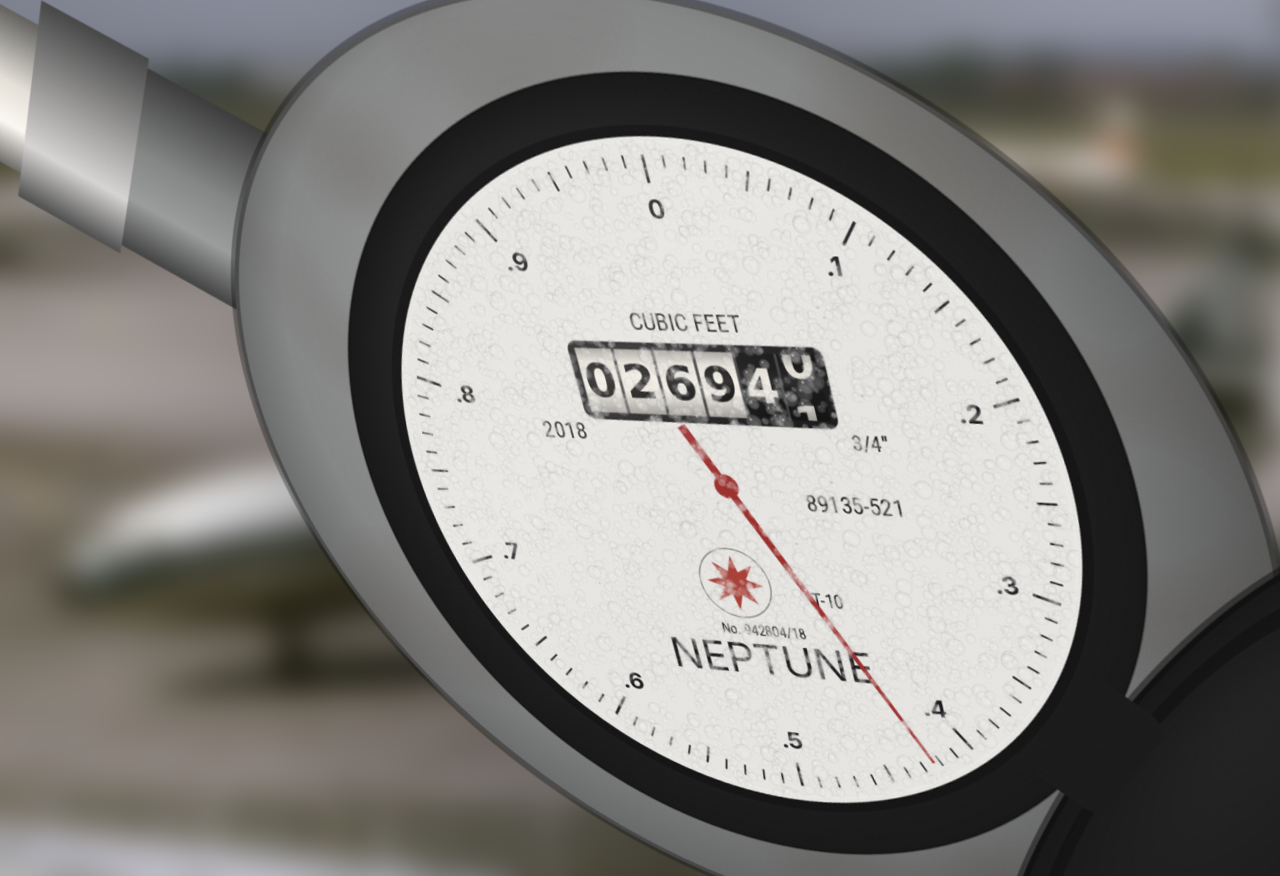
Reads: {"value": 26940.42, "unit": "ft³"}
